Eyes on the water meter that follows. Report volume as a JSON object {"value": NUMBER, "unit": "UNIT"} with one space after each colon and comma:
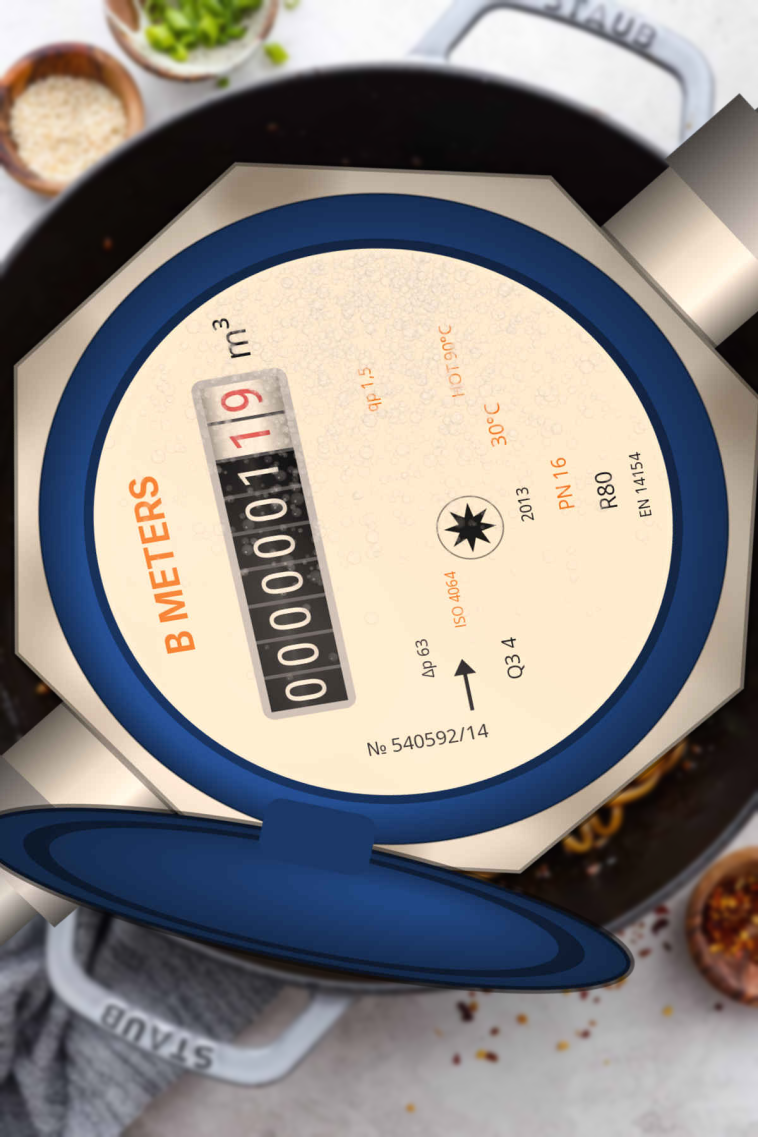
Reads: {"value": 1.19, "unit": "m³"}
